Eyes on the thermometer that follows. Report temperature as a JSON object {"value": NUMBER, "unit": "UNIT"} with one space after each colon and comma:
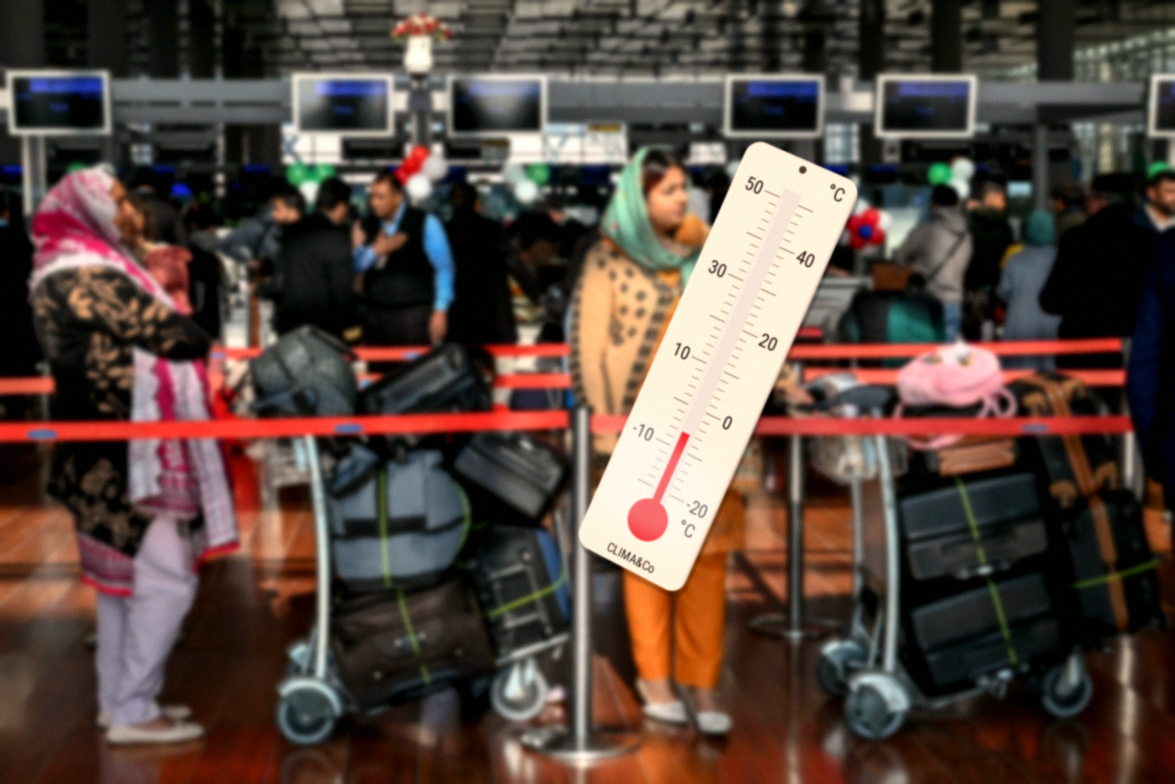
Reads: {"value": -6, "unit": "°C"}
